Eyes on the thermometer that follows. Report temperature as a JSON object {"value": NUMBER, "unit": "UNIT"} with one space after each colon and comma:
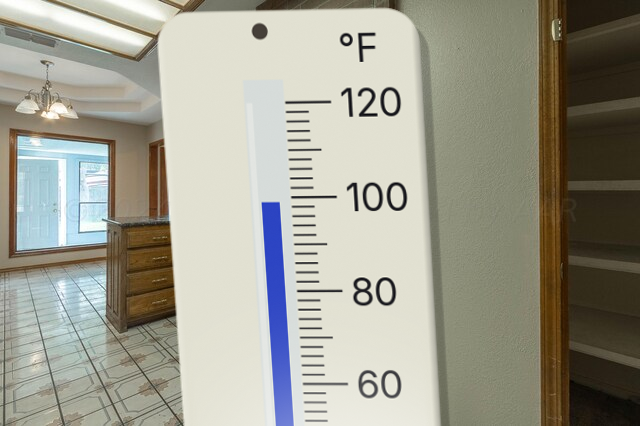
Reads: {"value": 99, "unit": "°F"}
